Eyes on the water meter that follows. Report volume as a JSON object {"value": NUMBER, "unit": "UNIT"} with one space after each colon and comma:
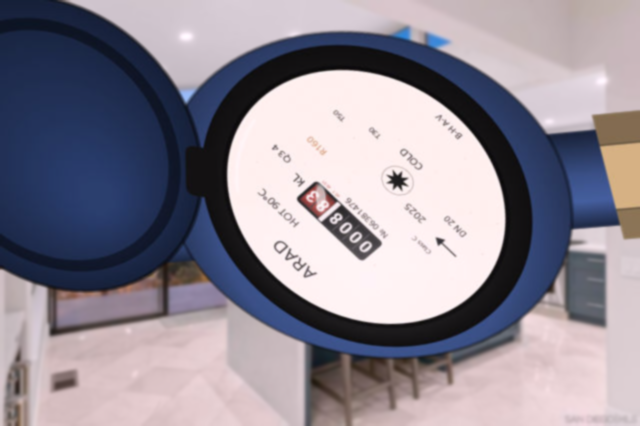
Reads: {"value": 8.83, "unit": "kL"}
